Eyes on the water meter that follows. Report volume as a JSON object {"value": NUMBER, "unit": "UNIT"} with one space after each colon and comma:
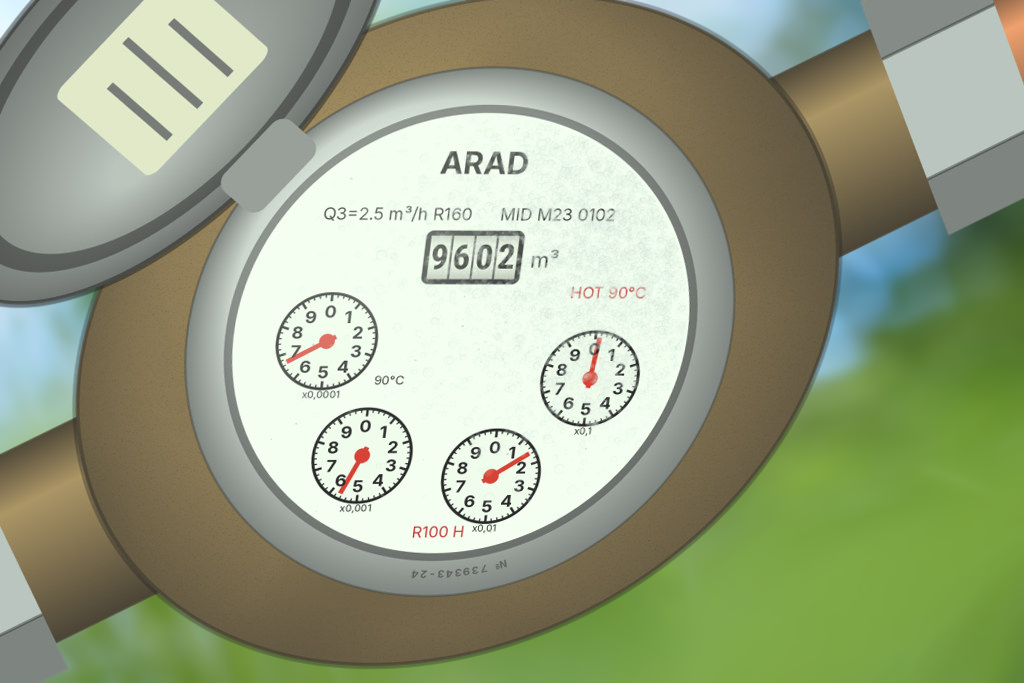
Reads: {"value": 9602.0156, "unit": "m³"}
